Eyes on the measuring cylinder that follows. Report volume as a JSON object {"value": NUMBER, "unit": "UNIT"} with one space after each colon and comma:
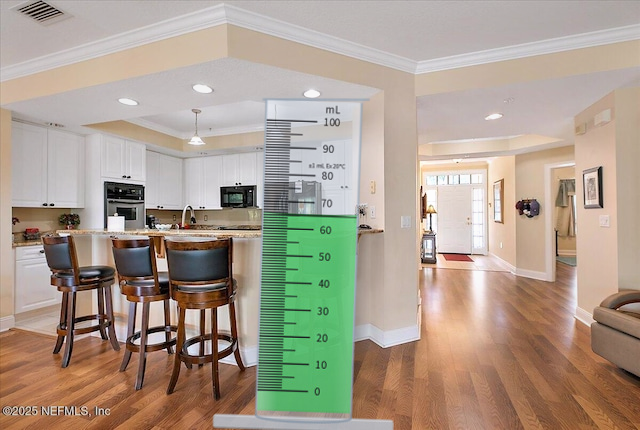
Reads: {"value": 65, "unit": "mL"}
